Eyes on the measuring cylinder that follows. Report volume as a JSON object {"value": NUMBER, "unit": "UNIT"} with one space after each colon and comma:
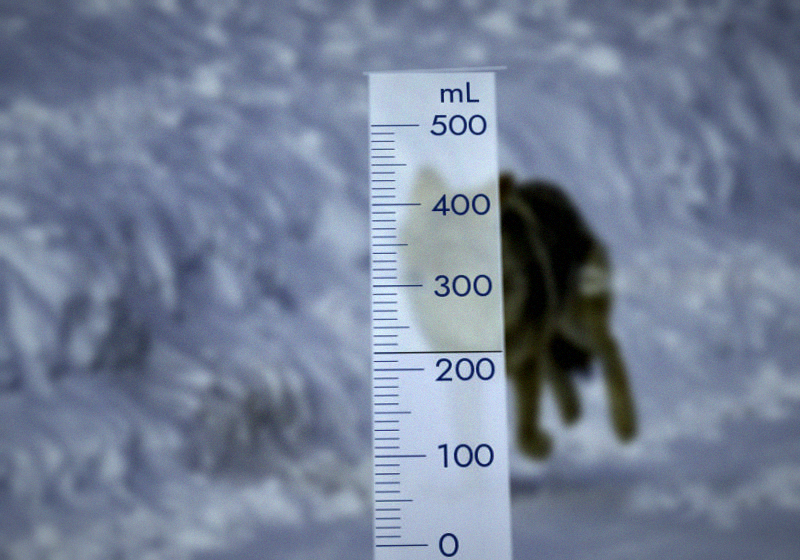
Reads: {"value": 220, "unit": "mL"}
